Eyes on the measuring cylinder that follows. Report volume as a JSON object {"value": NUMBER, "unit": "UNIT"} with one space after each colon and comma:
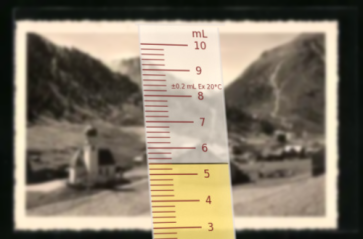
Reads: {"value": 5.4, "unit": "mL"}
